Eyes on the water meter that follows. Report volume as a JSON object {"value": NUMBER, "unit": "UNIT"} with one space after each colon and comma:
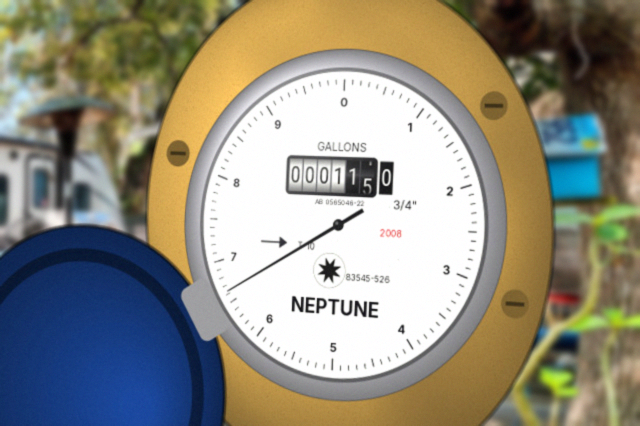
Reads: {"value": 1146.6, "unit": "gal"}
